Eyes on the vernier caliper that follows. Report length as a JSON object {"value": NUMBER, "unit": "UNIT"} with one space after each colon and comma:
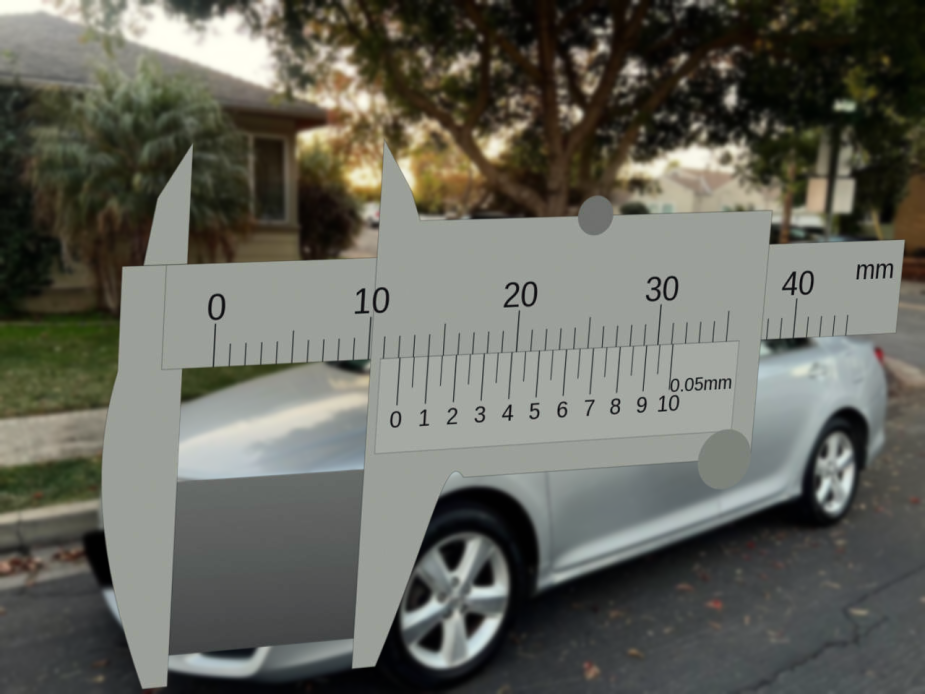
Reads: {"value": 12.1, "unit": "mm"}
